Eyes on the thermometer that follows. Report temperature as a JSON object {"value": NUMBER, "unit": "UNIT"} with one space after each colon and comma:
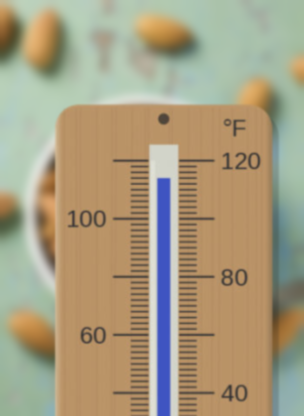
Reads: {"value": 114, "unit": "°F"}
